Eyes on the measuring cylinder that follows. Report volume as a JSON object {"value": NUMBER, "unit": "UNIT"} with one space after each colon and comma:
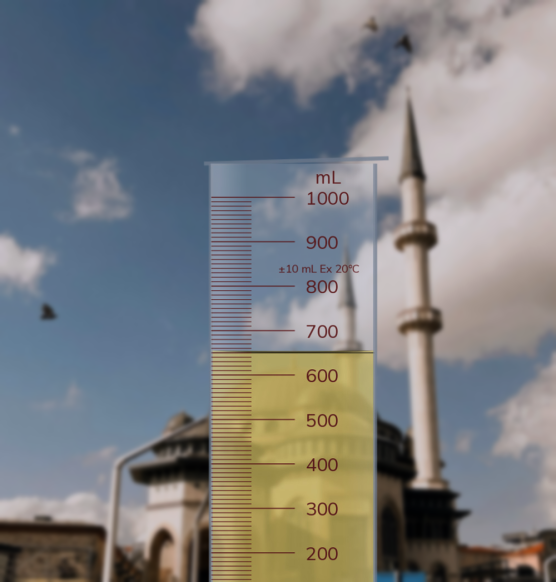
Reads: {"value": 650, "unit": "mL"}
